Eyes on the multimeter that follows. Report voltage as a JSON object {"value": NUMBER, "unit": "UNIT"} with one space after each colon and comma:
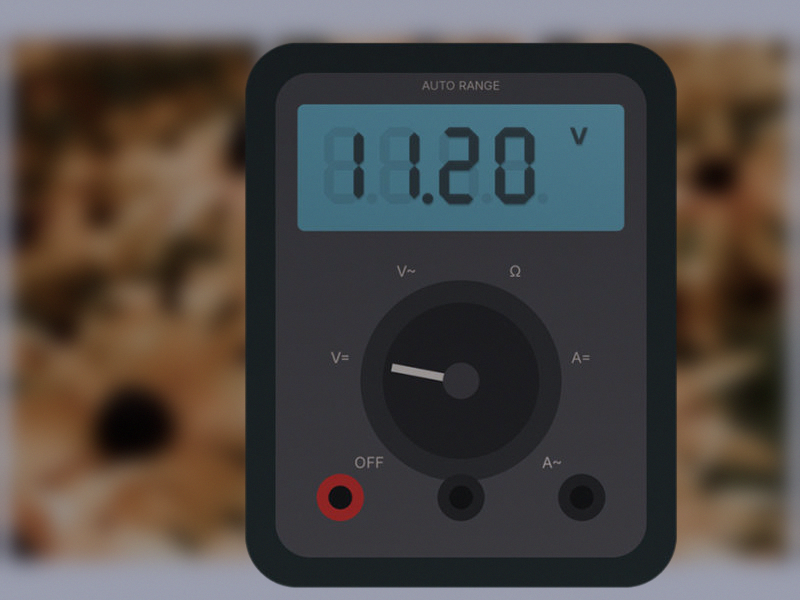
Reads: {"value": 11.20, "unit": "V"}
